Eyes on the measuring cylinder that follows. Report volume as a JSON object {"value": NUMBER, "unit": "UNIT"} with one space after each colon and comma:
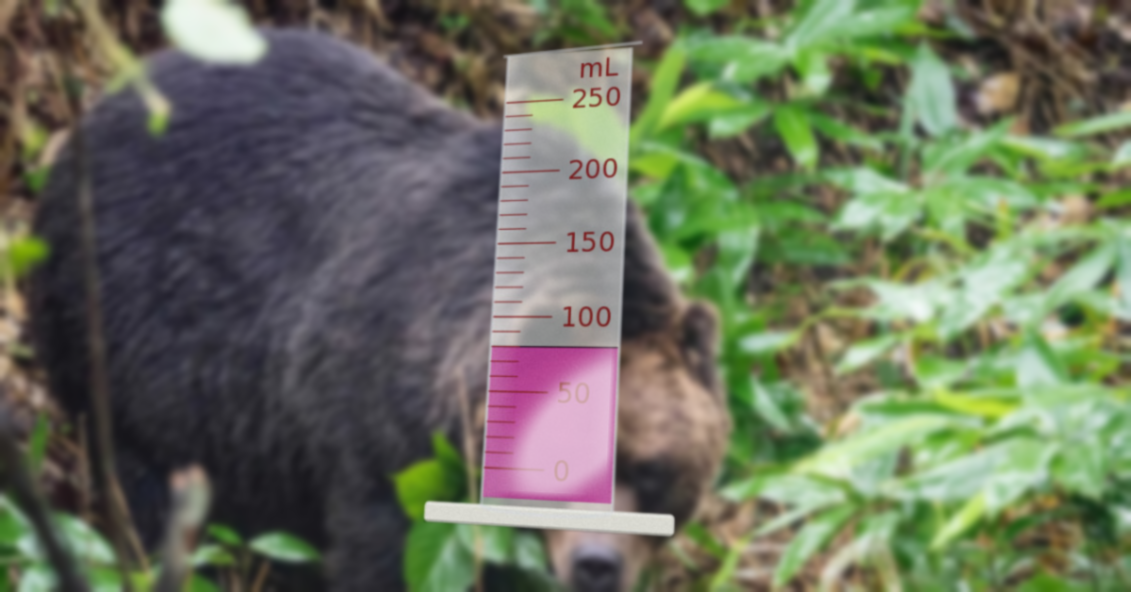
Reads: {"value": 80, "unit": "mL"}
